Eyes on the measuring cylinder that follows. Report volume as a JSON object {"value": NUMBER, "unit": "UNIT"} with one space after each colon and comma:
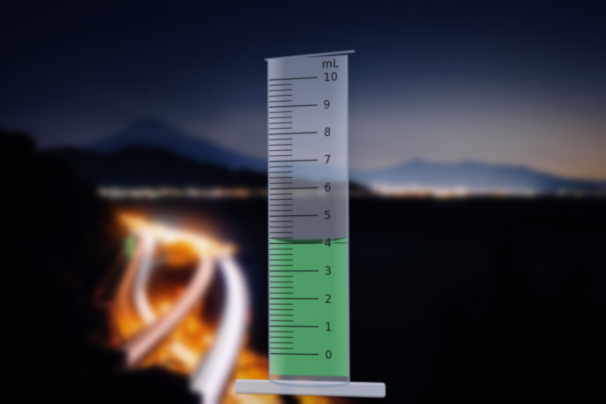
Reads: {"value": 4, "unit": "mL"}
